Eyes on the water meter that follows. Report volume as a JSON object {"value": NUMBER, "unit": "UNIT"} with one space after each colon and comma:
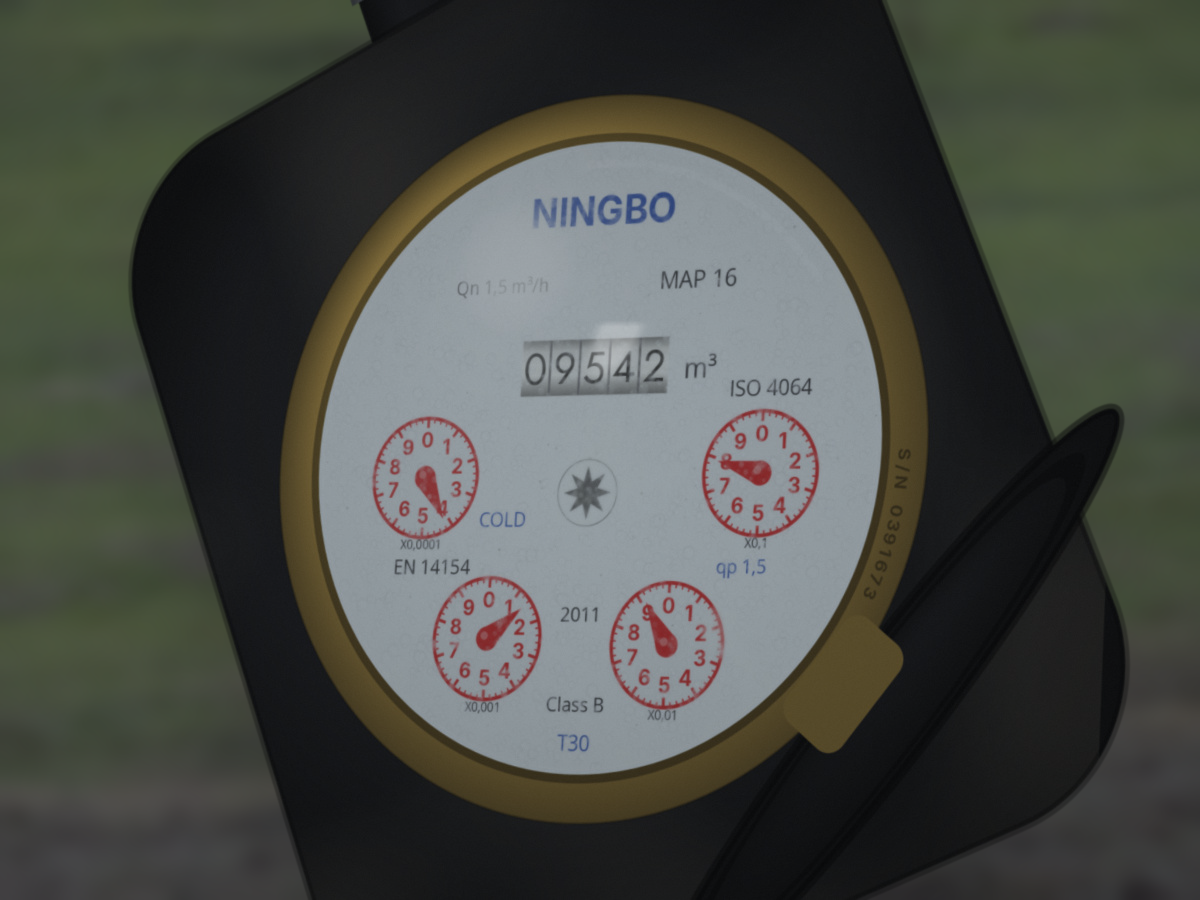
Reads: {"value": 9542.7914, "unit": "m³"}
